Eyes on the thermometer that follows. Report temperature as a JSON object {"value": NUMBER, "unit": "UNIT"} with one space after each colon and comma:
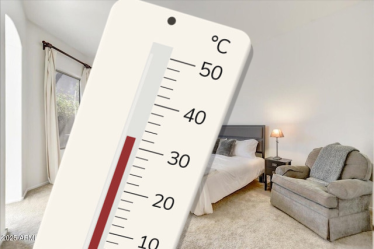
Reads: {"value": 32, "unit": "°C"}
